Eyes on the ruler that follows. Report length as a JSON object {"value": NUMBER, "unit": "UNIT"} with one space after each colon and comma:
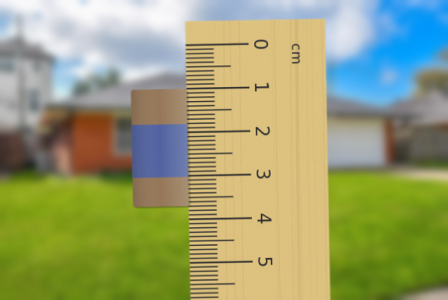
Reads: {"value": 2.7, "unit": "cm"}
